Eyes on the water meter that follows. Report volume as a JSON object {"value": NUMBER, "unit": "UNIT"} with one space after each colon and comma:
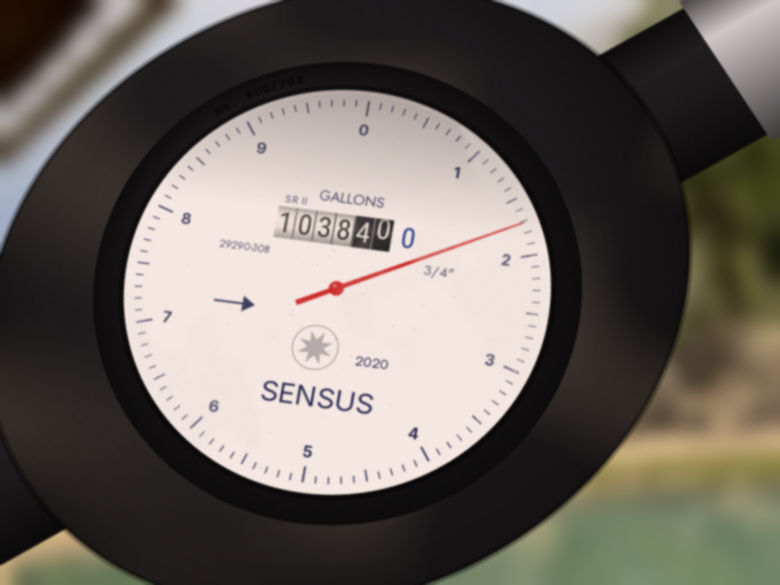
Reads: {"value": 1038401.7, "unit": "gal"}
